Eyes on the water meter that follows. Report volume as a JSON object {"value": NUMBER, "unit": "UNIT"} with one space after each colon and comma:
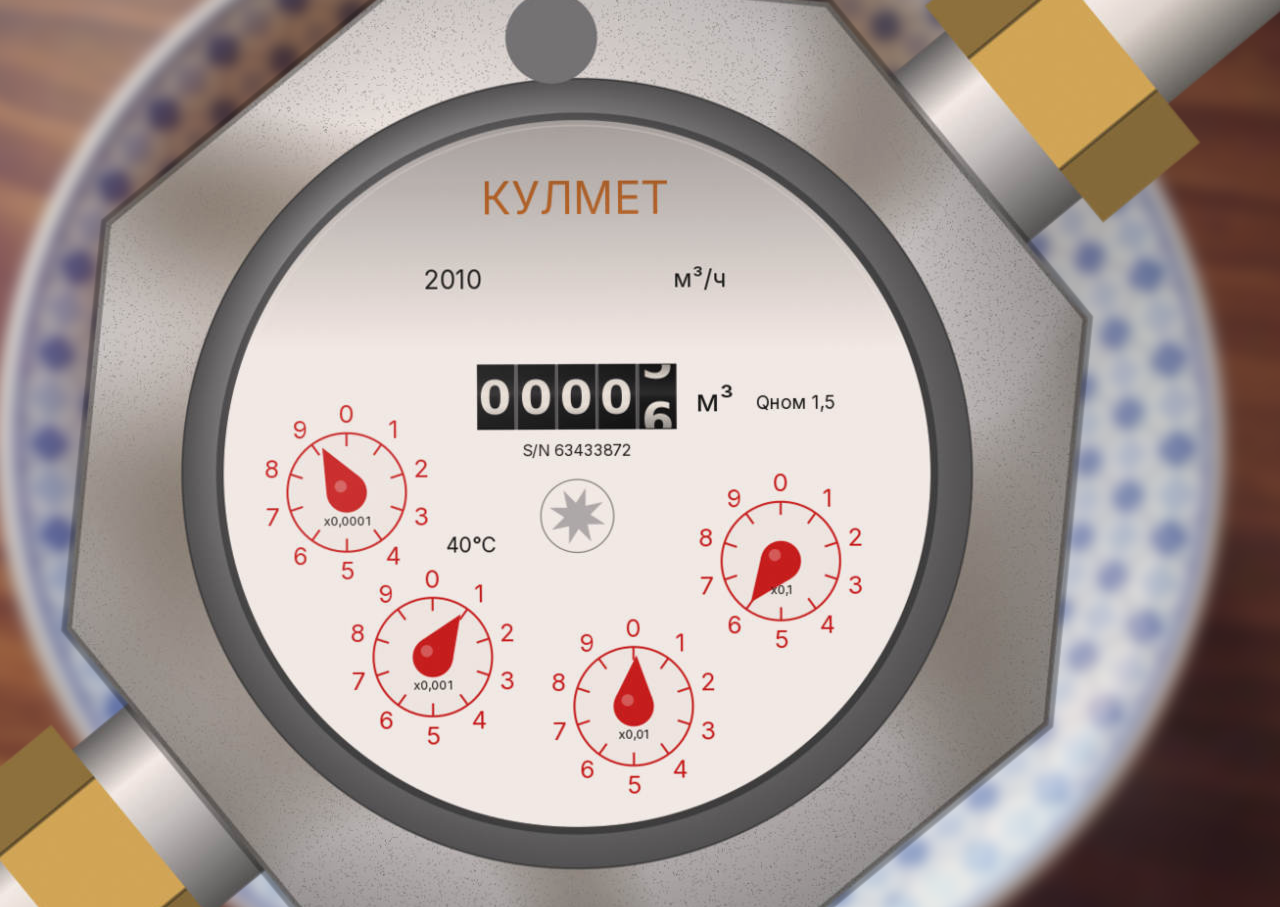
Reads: {"value": 5.6009, "unit": "m³"}
